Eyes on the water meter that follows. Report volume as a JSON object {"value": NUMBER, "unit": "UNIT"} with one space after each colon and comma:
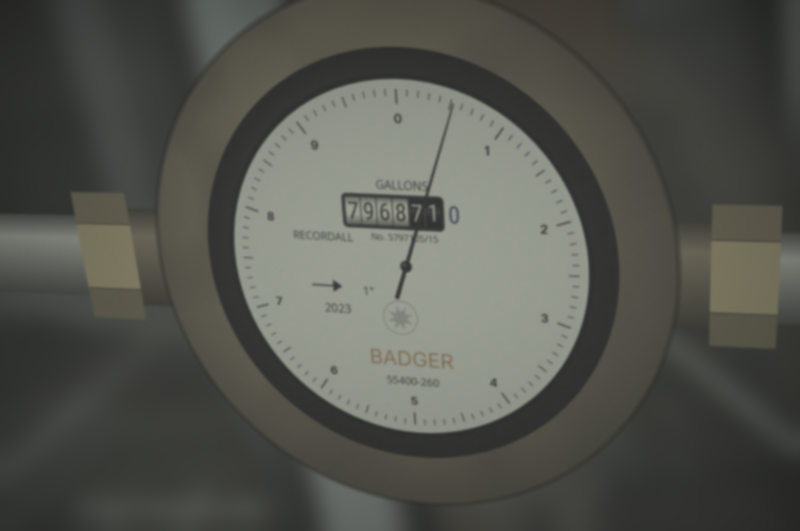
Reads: {"value": 7968710.5, "unit": "gal"}
